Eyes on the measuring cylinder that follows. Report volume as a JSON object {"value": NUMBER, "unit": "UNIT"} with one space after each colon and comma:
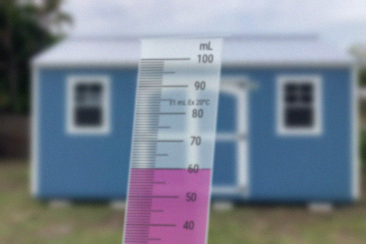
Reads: {"value": 60, "unit": "mL"}
